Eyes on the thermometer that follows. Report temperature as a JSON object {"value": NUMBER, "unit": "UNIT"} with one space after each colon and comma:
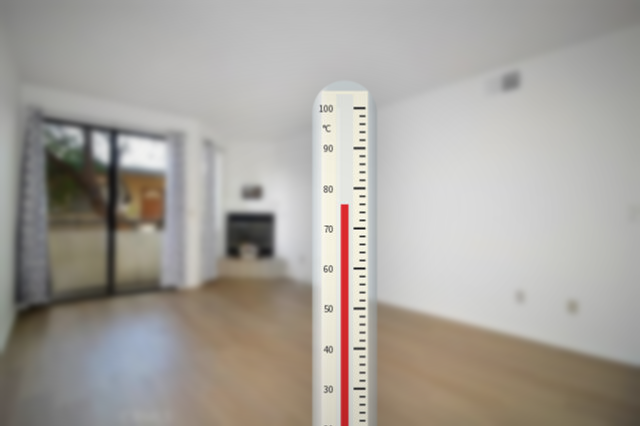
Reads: {"value": 76, "unit": "°C"}
